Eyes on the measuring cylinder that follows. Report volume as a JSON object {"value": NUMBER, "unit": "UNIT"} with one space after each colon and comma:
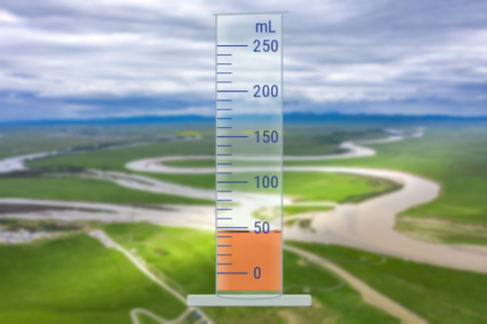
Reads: {"value": 45, "unit": "mL"}
